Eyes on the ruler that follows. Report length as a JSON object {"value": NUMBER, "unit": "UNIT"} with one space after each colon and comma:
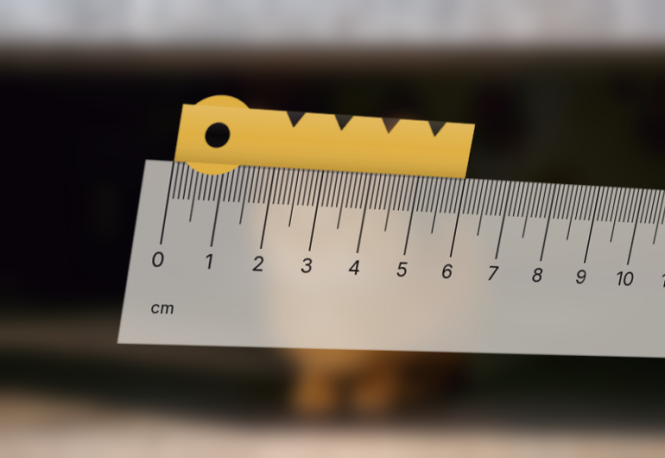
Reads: {"value": 6, "unit": "cm"}
